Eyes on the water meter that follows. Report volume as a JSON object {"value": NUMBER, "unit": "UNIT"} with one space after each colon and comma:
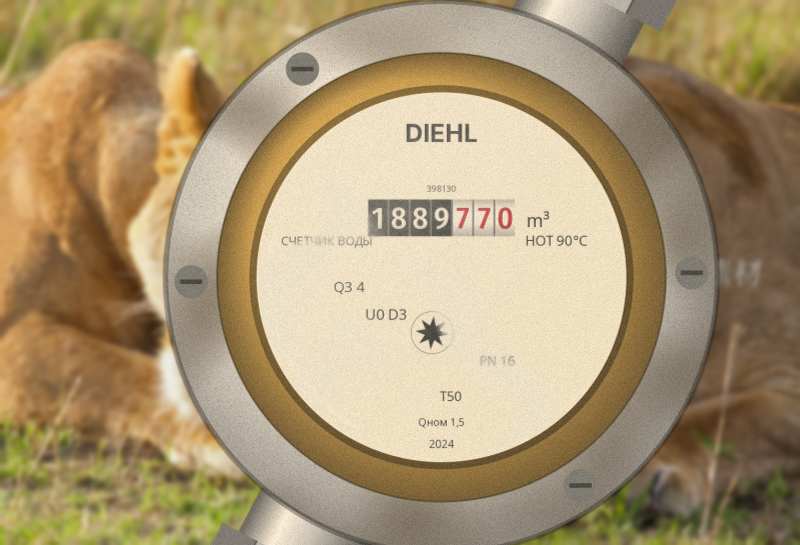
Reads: {"value": 1889.770, "unit": "m³"}
